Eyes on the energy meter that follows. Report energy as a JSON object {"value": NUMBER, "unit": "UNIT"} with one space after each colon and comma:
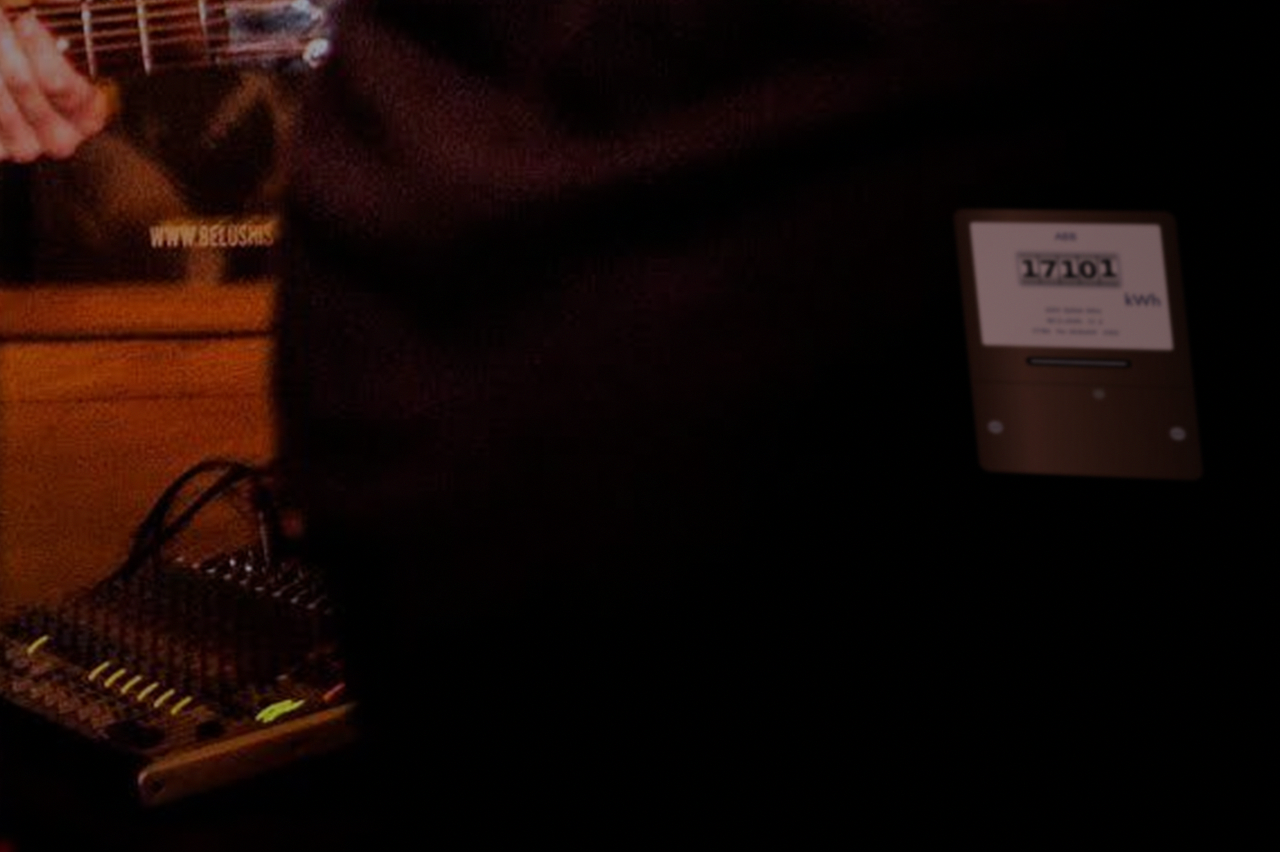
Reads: {"value": 17101, "unit": "kWh"}
